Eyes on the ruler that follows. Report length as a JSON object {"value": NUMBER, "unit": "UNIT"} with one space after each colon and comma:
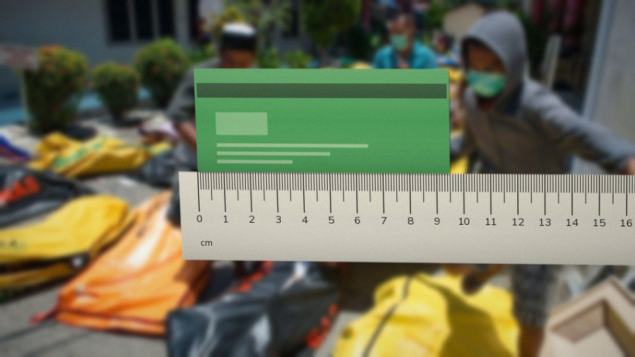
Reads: {"value": 9.5, "unit": "cm"}
